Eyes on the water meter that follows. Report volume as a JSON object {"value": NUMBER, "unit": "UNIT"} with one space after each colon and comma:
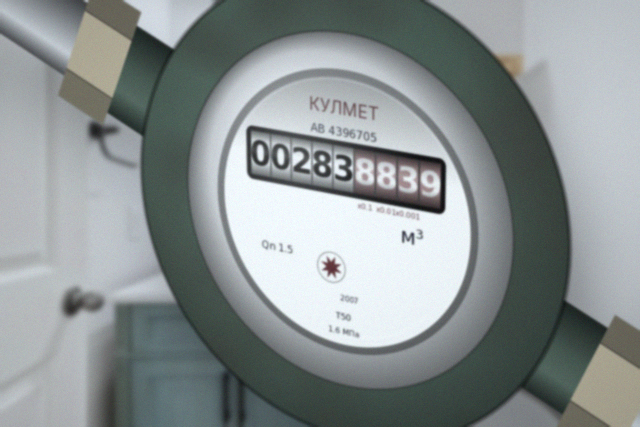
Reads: {"value": 283.8839, "unit": "m³"}
